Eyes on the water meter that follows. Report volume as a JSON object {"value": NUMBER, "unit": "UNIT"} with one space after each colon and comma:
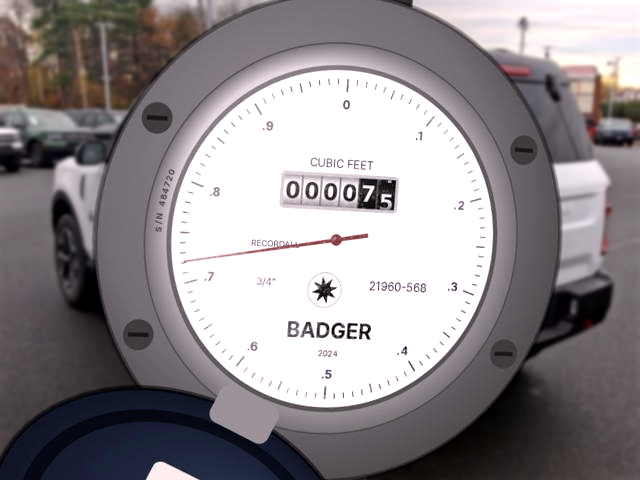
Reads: {"value": 74.72, "unit": "ft³"}
